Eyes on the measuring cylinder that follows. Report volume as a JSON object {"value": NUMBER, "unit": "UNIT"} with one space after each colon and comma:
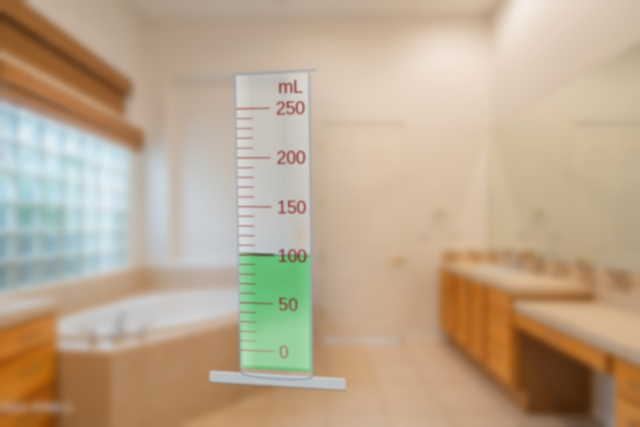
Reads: {"value": 100, "unit": "mL"}
